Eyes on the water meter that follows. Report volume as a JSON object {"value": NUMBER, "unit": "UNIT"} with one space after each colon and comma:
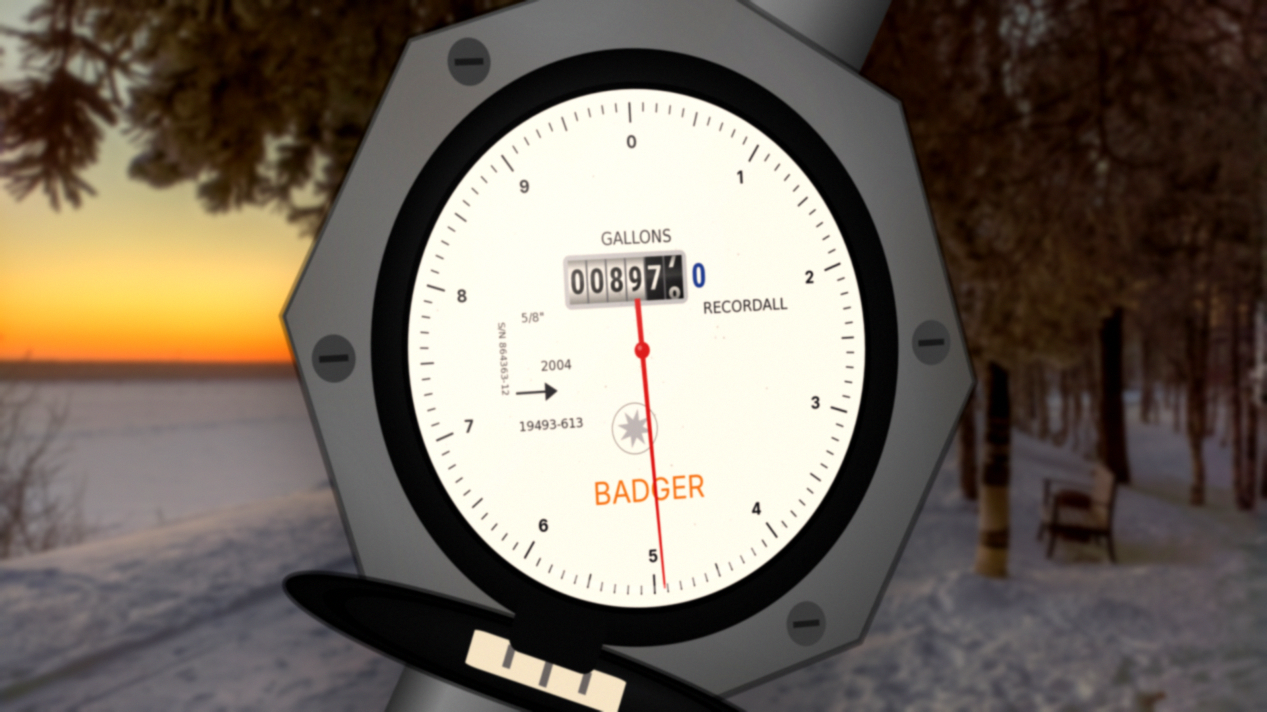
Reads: {"value": 89774.9, "unit": "gal"}
